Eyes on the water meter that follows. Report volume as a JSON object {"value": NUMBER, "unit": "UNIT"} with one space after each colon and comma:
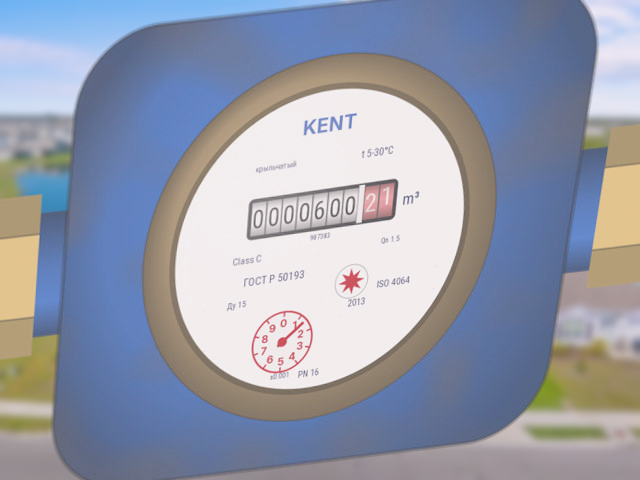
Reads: {"value": 600.211, "unit": "m³"}
